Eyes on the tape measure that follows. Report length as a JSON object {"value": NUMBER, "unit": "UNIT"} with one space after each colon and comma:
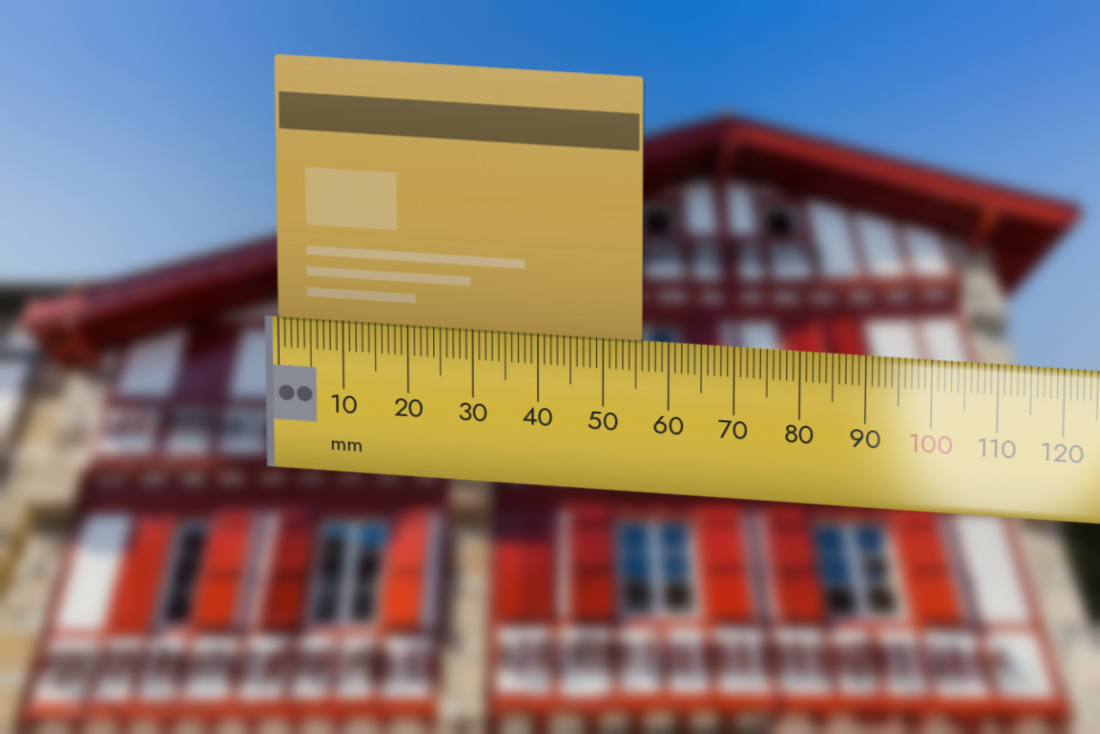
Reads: {"value": 56, "unit": "mm"}
